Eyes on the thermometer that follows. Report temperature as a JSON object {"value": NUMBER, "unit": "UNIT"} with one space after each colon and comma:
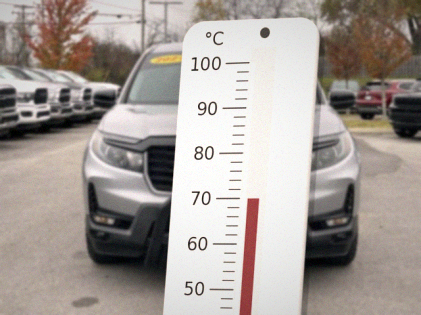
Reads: {"value": 70, "unit": "°C"}
